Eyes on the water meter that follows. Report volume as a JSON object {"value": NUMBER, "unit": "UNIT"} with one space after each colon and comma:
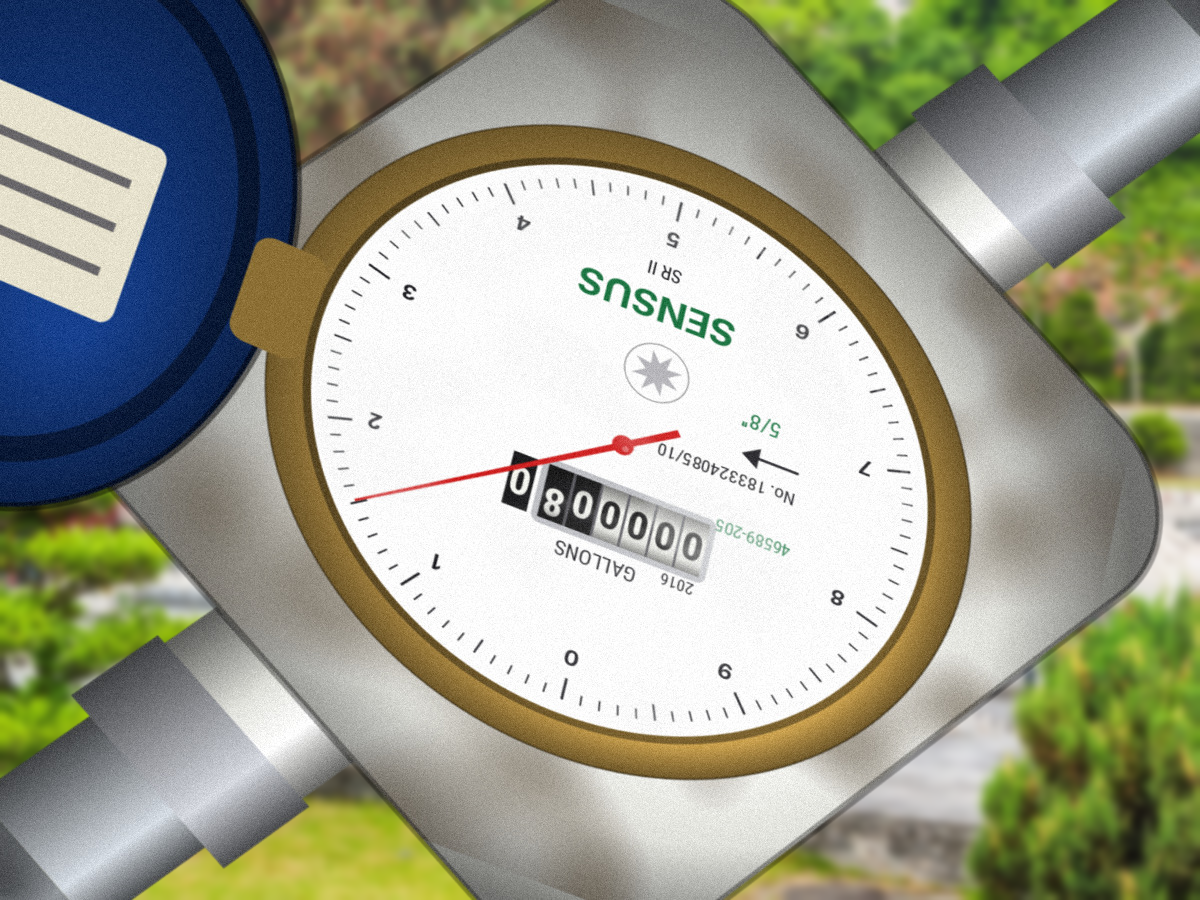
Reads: {"value": 81.5, "unit": "gal"}
